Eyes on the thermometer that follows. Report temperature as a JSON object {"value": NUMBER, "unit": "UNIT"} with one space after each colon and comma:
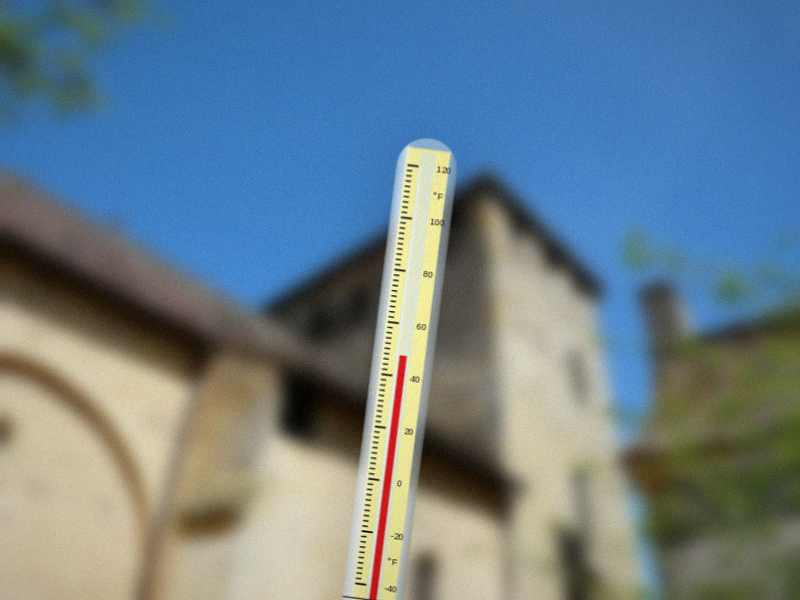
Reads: {"value": 48, "unit": "°F"}
